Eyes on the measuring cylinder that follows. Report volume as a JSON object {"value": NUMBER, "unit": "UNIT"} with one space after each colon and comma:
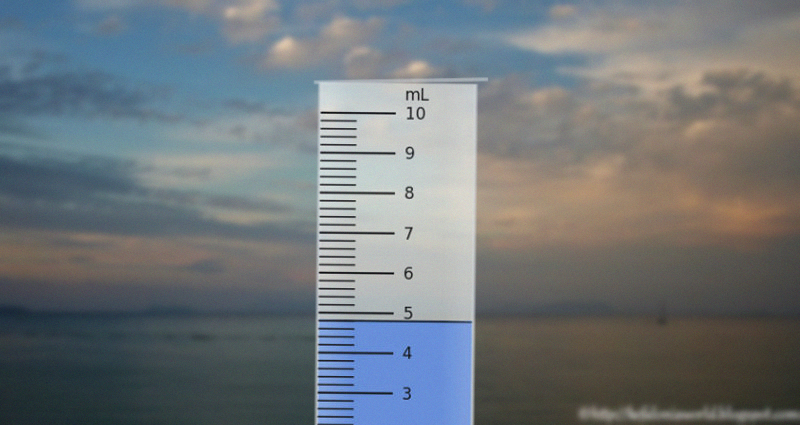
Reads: {"value": 4.8, "unit": "mL"}
